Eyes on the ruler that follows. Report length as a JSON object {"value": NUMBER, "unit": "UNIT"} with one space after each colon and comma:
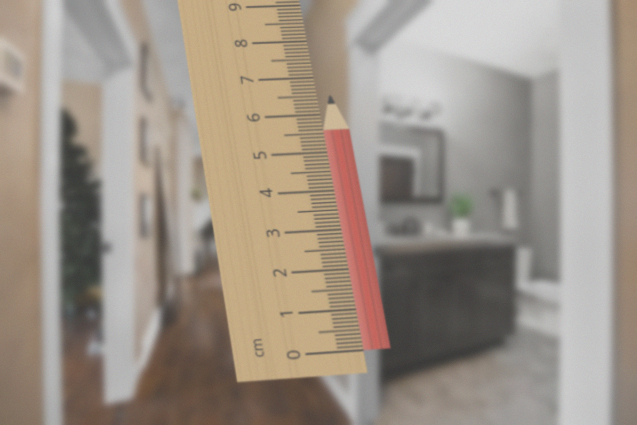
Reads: {"value": 6.5, "unit": "cm"}
